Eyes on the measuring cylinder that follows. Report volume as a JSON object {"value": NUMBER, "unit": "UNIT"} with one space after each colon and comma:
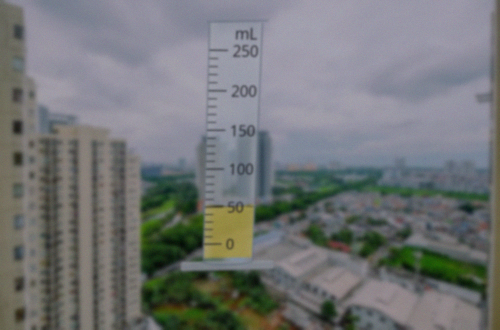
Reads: {"value": 50, "unit": "mL"}
